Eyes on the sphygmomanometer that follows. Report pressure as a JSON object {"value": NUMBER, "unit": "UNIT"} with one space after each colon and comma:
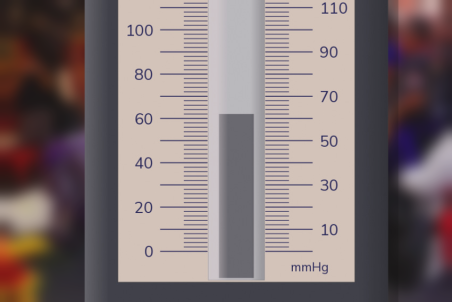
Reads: {"value": 62, "unit": "mmHg"}
